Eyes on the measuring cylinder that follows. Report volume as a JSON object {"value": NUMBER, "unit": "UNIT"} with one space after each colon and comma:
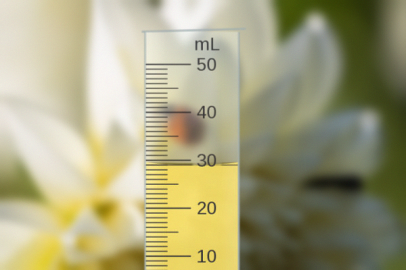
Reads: {"value": 29, "unit": "mL"}
